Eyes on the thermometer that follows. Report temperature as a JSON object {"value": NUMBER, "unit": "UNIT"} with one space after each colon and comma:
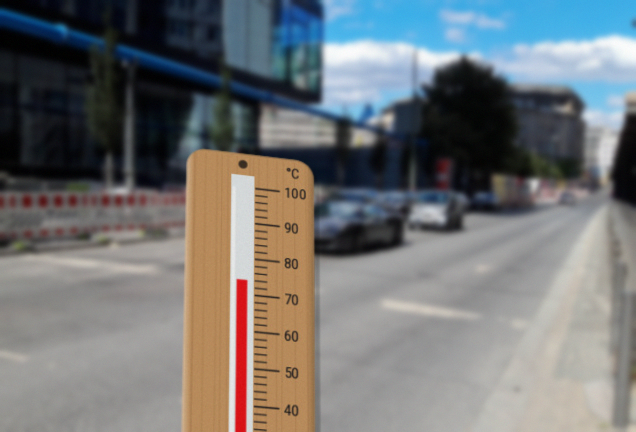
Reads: {"value": 74, "unit": "°C"}
